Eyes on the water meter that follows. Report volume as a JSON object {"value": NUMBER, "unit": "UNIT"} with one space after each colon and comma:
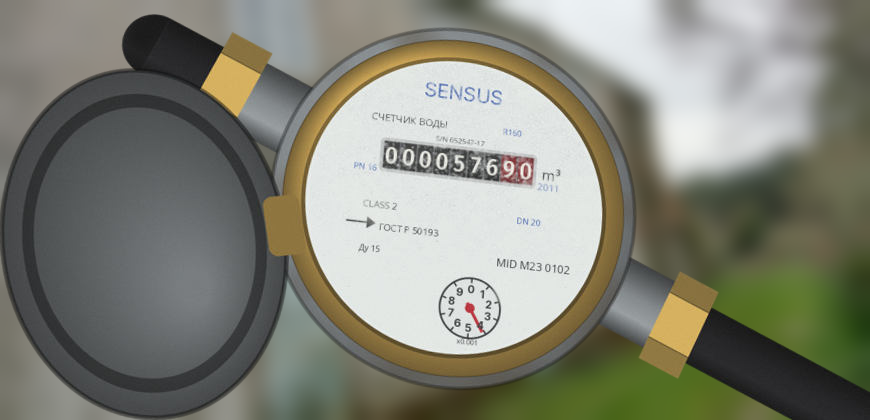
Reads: {"value": 576.904, "unit": "m³"}
